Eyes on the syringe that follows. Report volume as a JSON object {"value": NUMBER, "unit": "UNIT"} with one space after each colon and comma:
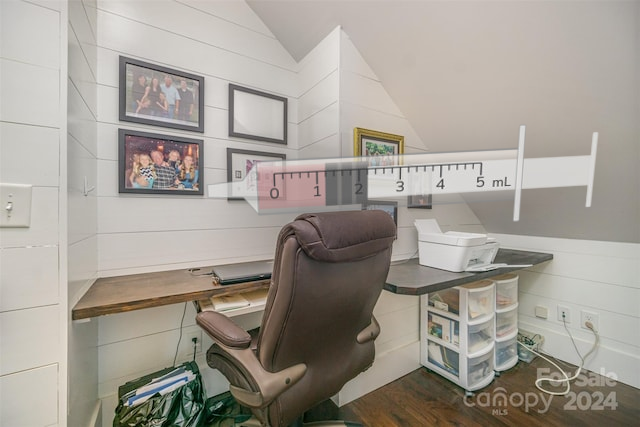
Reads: {"value": 1.2, "unit": "mL"}
